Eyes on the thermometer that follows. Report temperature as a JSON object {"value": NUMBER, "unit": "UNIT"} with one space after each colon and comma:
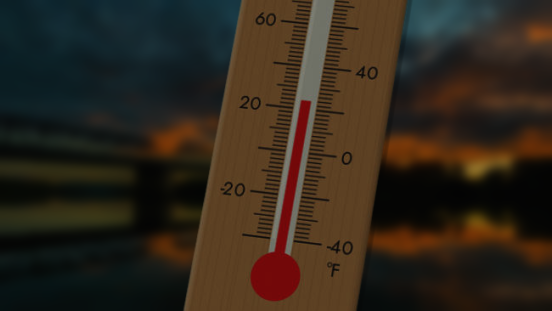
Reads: {"value": 24, "unit": "°F"}
